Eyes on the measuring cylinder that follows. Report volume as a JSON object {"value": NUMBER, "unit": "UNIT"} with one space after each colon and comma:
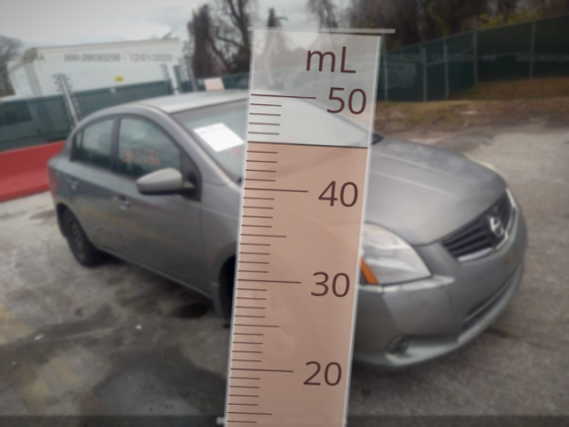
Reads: {"value": 45, "unit": "mL"}
